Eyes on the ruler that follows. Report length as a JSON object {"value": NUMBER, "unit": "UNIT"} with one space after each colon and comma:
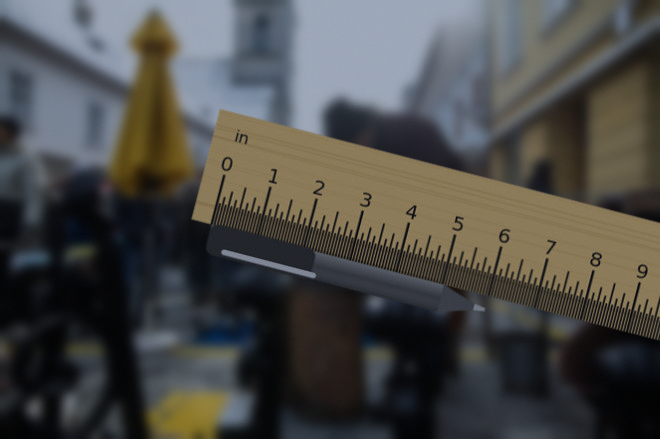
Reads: {"value": 6, "unit": "in"}
